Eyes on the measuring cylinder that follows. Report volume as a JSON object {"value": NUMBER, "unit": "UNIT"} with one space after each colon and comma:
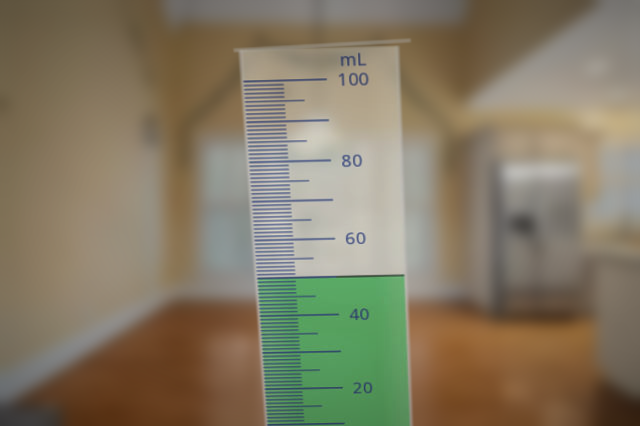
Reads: {"value": 50, "unit": "mL"}
